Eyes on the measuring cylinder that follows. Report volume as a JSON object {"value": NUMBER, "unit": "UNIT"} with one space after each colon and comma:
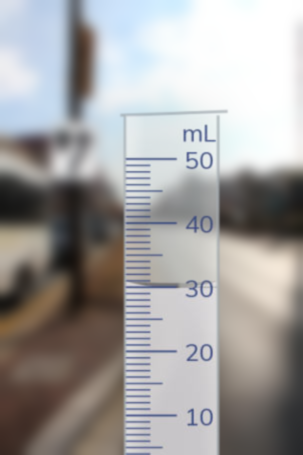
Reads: {"value": 30, "unit": "mL"}
